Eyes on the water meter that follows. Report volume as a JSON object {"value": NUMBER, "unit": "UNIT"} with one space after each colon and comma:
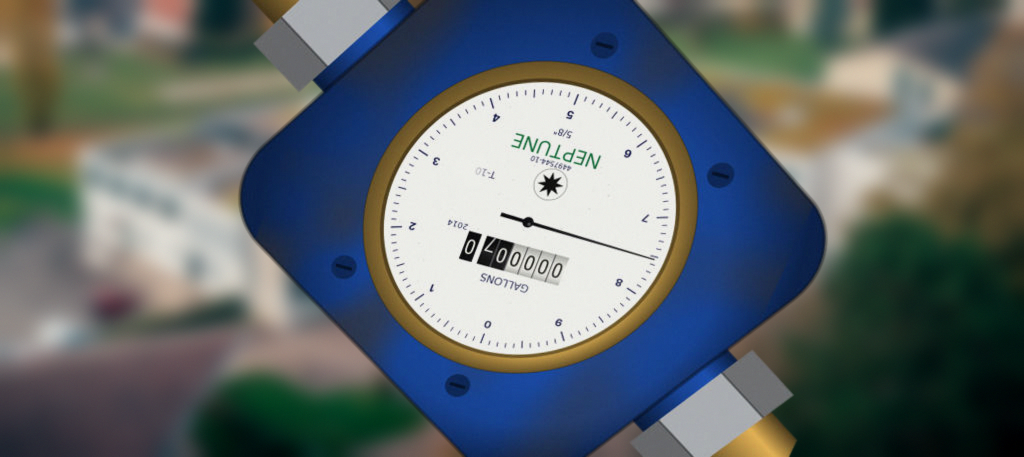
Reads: {"value": 67.5, "unit": "gal"}
